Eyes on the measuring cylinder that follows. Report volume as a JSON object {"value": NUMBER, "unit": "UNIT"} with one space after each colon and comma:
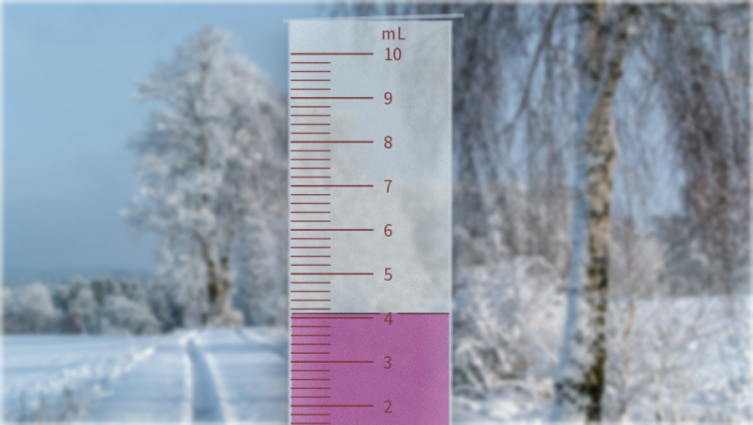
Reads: {"value": 4.1, "unit": "mL"}
